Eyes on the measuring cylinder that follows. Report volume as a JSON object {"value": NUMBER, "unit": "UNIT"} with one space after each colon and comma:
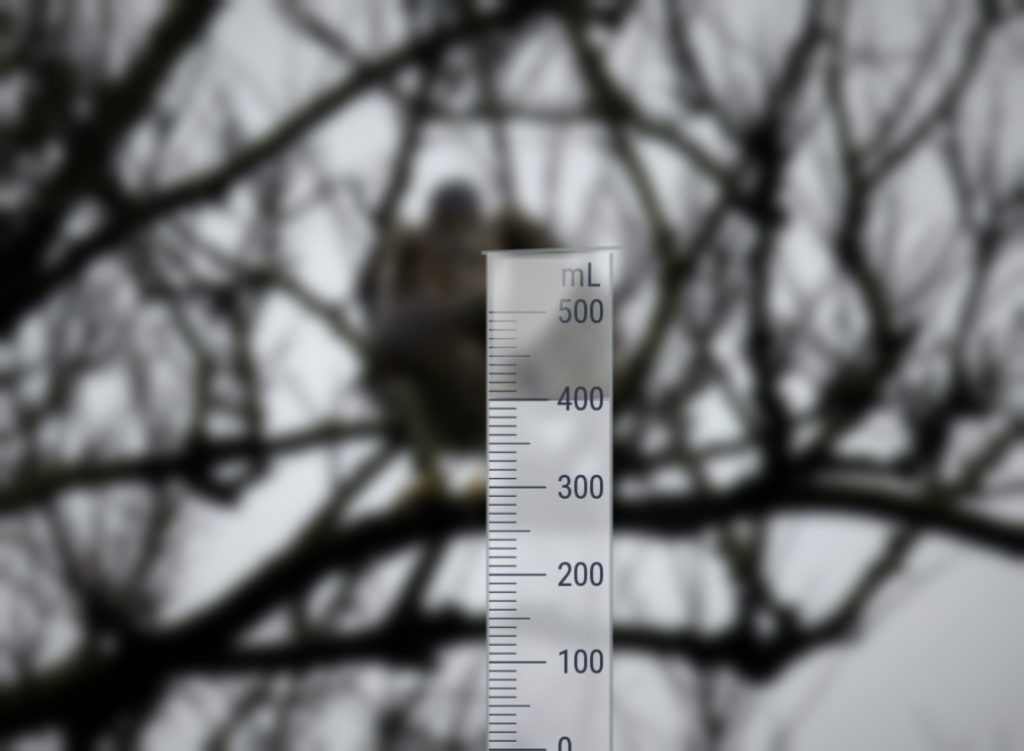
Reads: {"value": 400, "unit": "mL"}
